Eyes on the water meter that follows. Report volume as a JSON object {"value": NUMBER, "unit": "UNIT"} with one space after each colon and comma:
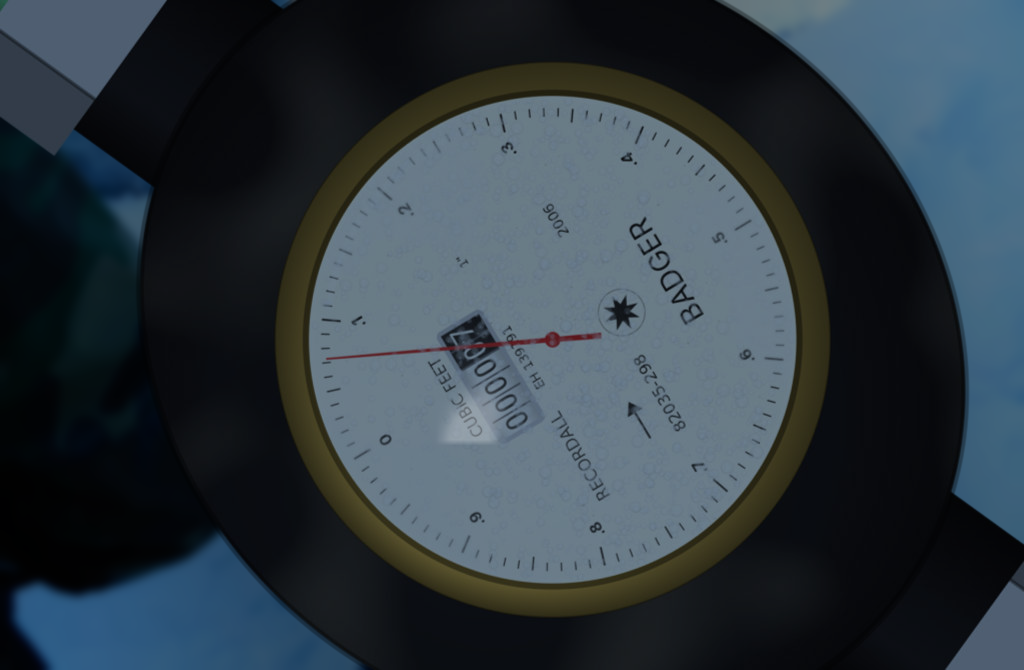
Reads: {"value": 7.07, "unit": "ft³"}
